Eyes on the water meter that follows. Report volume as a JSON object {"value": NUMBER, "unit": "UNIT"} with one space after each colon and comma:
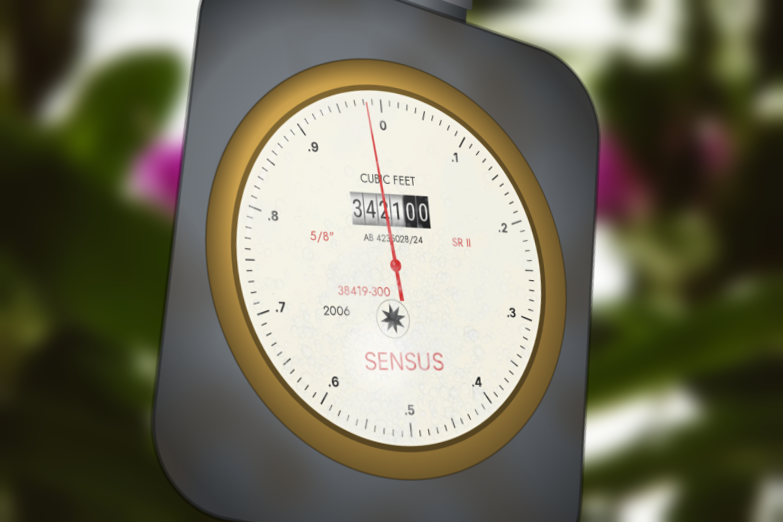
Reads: {"value": 342099.98, "unit": "ft³"}
